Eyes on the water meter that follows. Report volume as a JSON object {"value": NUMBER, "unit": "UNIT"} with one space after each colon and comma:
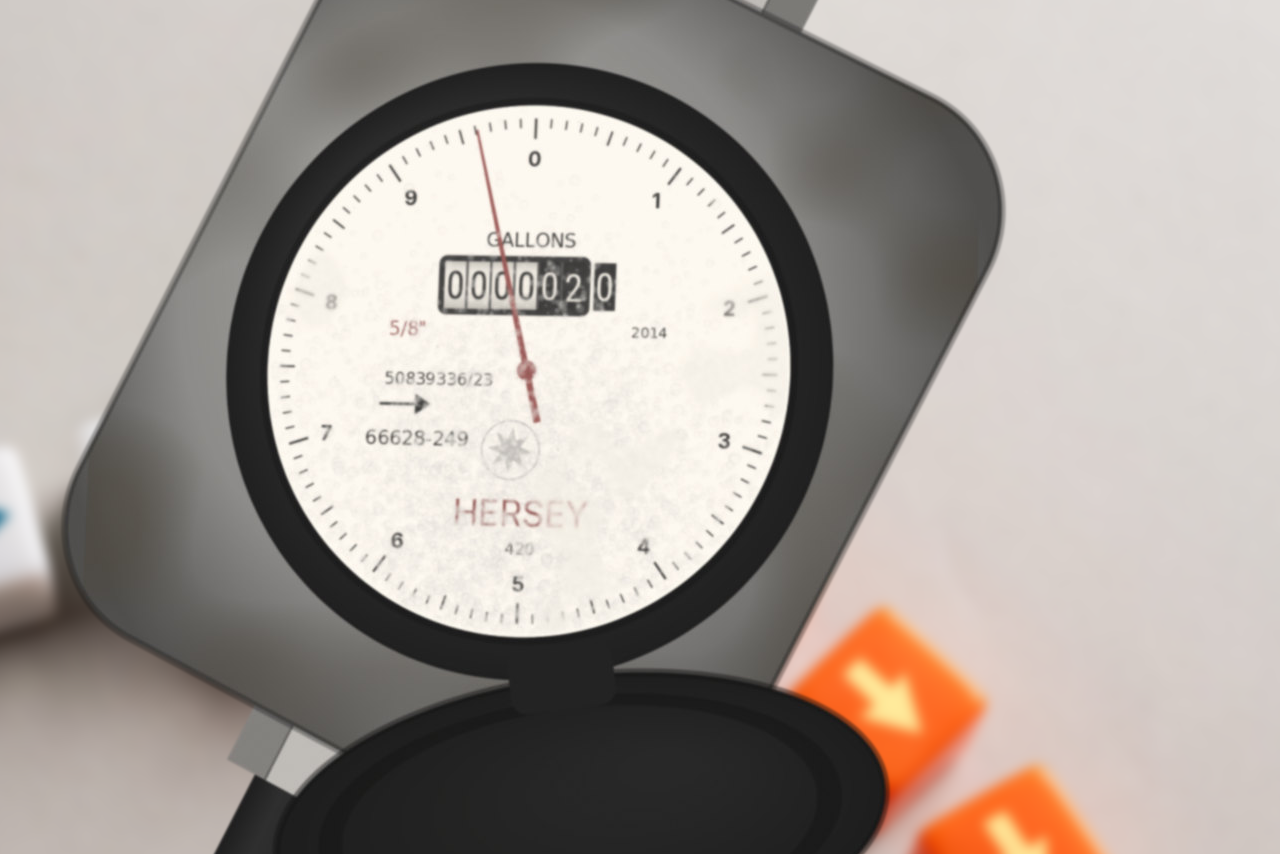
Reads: {"value": 19.6, "unit": "gal"}
